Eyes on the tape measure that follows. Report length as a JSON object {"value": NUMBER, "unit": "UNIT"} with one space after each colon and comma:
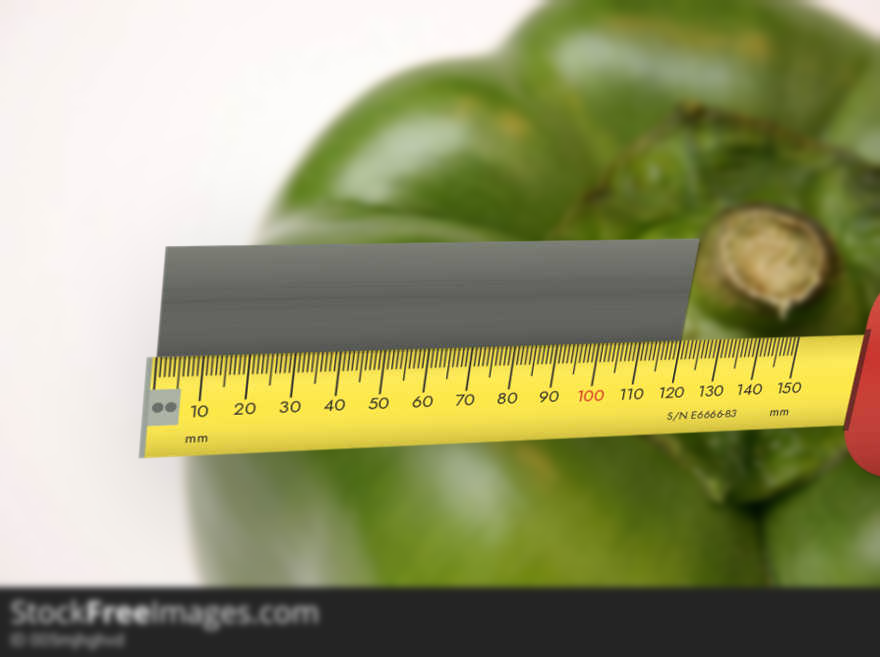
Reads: {"value": 120, "unit": "mm"}
